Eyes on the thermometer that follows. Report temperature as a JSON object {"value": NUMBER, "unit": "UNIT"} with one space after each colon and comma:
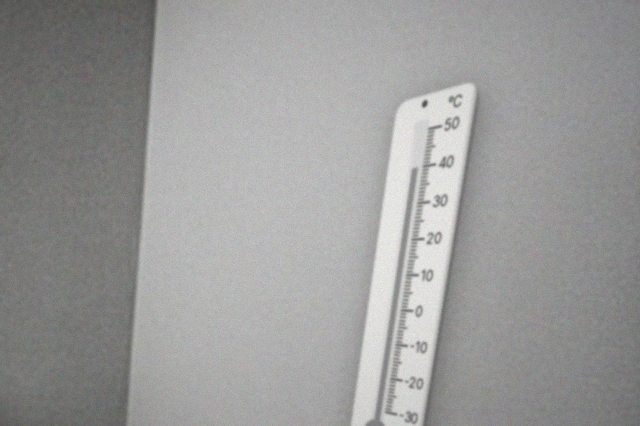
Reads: {"value": 40, "unit": "°C"}
